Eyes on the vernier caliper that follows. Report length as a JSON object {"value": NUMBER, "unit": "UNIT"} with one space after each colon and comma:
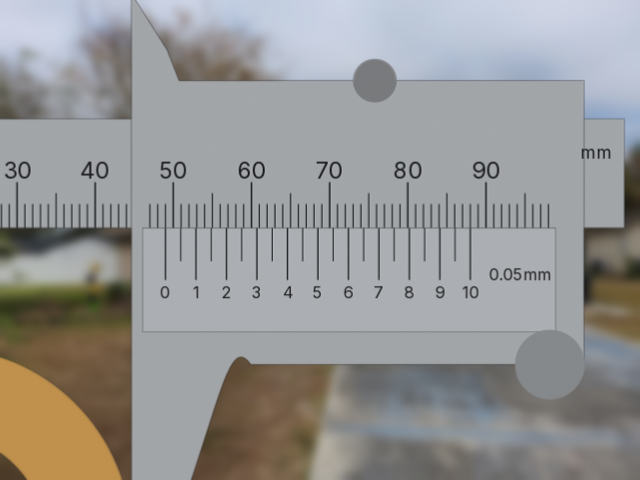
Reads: {"value": 49.0, "unit": "mm"}
